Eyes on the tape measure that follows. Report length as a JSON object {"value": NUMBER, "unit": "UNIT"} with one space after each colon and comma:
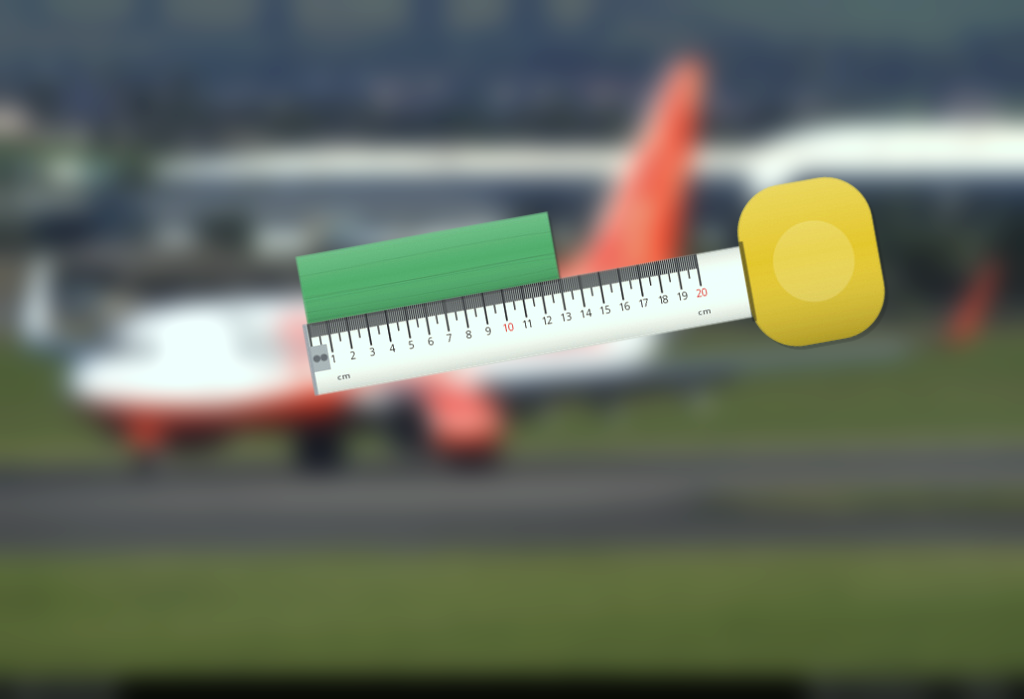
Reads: {"value": 13, "unit": "cm"}
